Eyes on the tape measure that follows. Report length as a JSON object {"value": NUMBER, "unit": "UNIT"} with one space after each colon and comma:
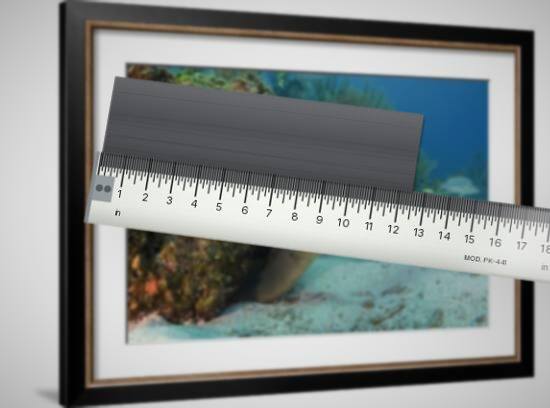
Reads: {"value": 12.5, "unit": "in"}
